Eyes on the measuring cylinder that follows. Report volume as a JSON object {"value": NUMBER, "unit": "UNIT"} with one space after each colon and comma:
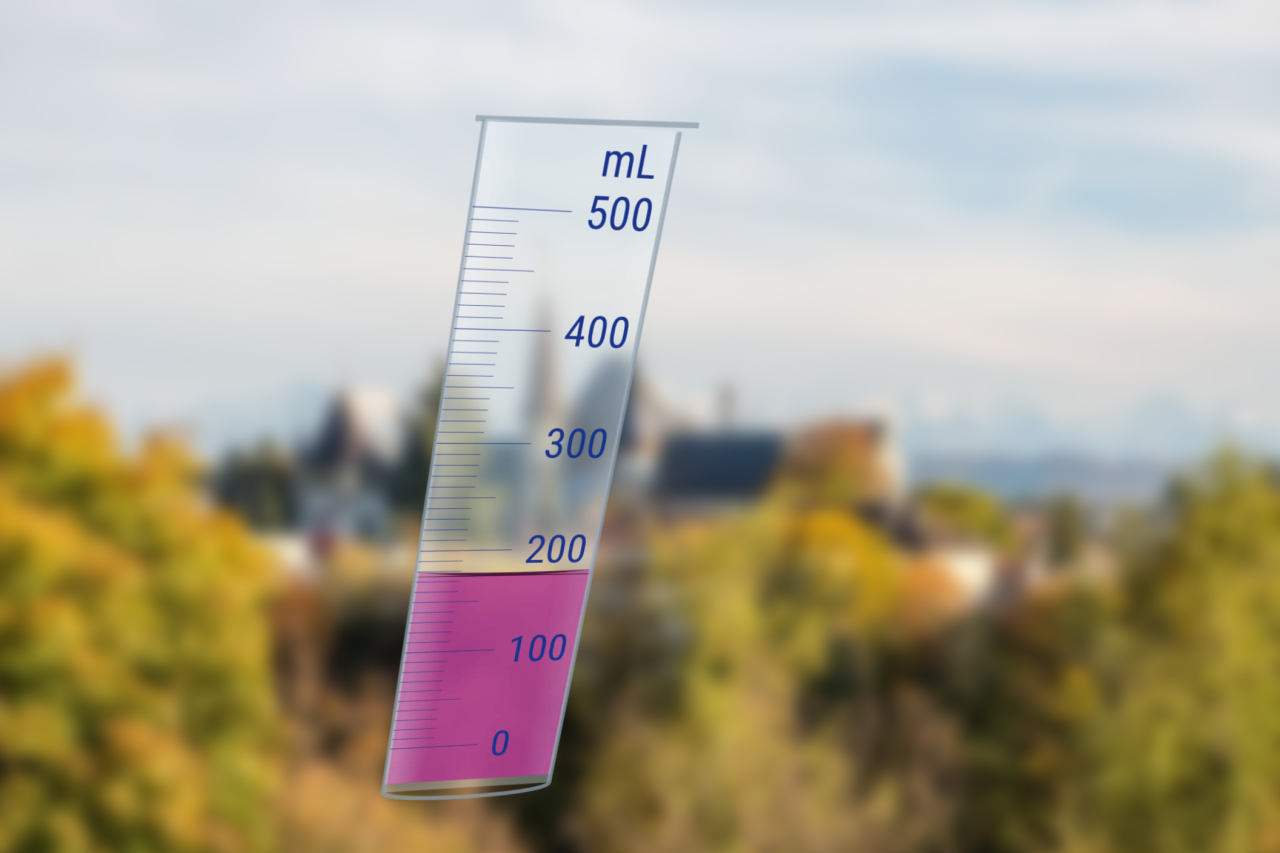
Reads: {"value": 175, "unit": "mL"}
